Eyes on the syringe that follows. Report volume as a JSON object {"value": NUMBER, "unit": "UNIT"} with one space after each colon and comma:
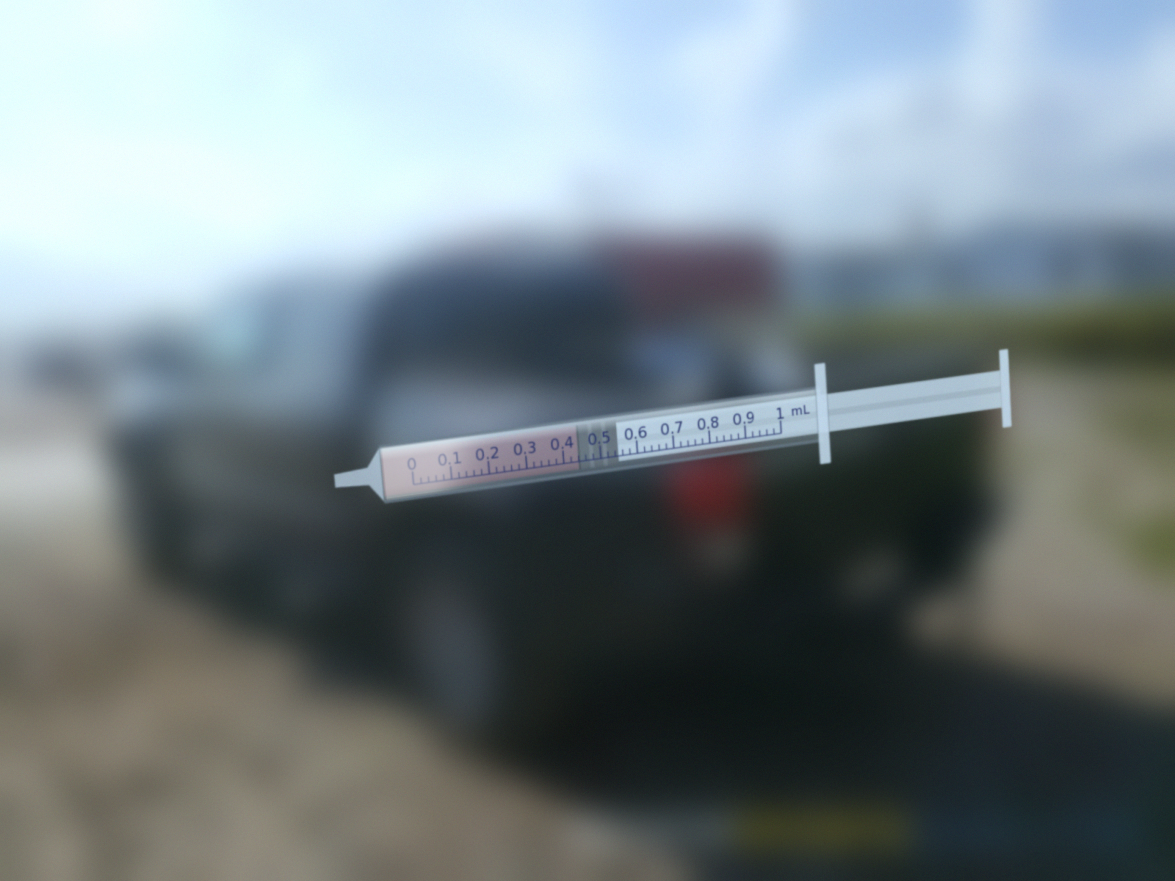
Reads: {"value": 0.44, "unit": "mL"}
